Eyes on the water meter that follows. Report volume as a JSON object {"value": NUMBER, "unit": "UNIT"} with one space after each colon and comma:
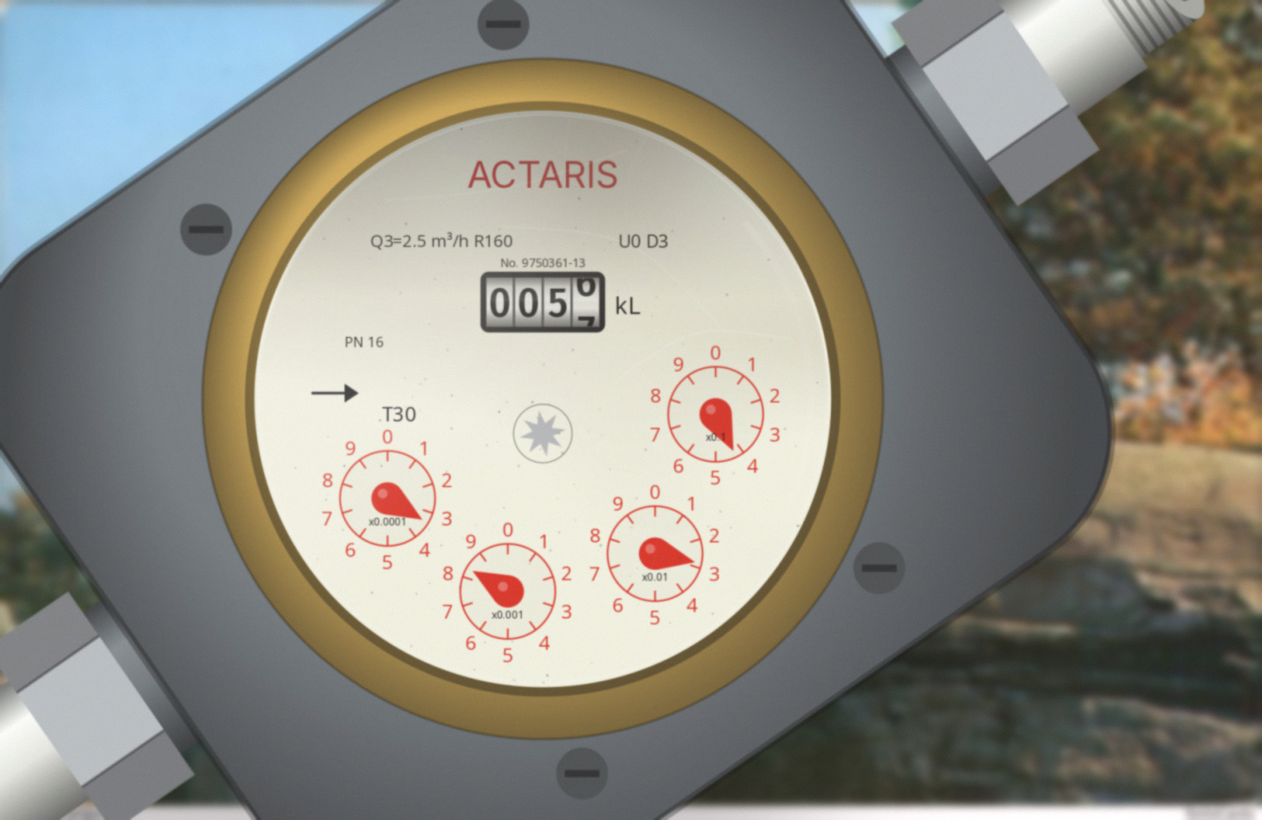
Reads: {"value": 56.4283, "unit": "kL"}
